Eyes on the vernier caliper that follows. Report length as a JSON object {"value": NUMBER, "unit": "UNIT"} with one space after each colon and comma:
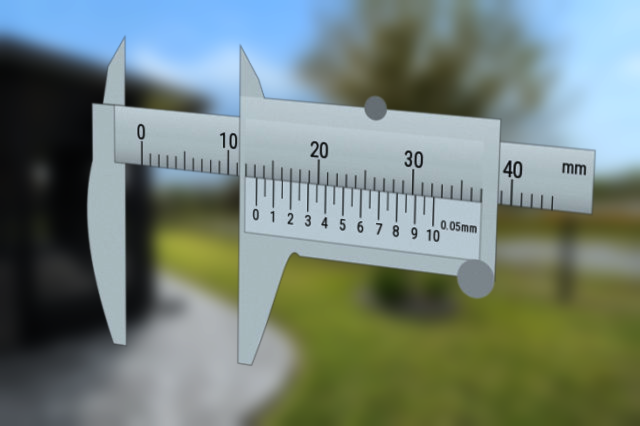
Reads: {"value": 13.2, "unit": "mm"}
